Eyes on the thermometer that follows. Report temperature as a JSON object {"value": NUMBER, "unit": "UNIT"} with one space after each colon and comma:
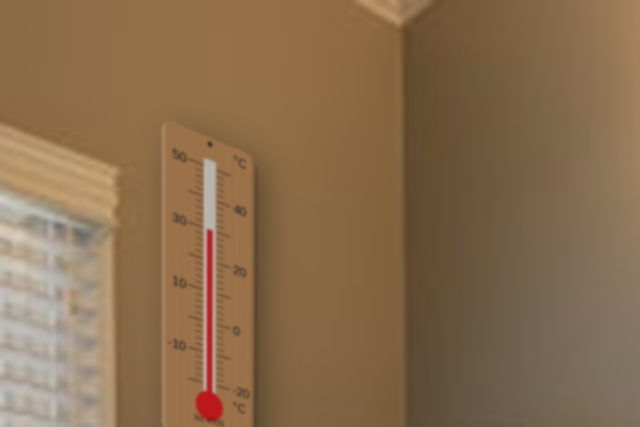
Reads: {"value": 30, "unit": "°C"}
